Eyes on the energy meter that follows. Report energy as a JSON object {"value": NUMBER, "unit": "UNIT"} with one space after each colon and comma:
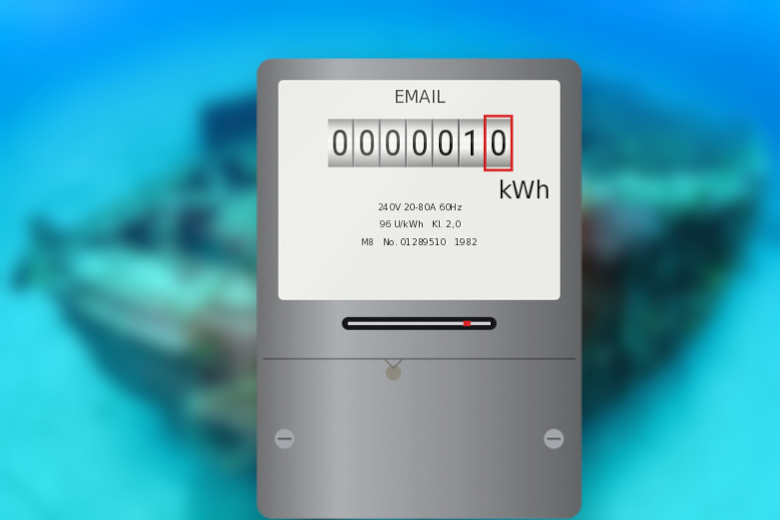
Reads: {"value": 1.0, "unit": "kWh"}
